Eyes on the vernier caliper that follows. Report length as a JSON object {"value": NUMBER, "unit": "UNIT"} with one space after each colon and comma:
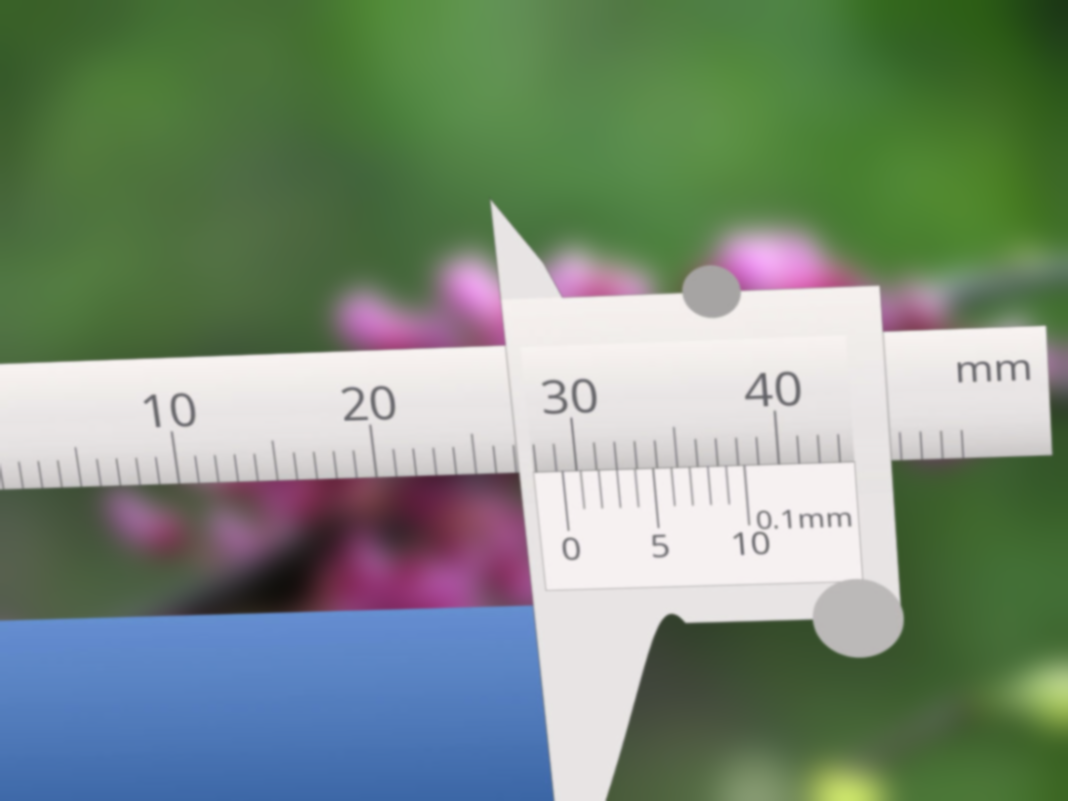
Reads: {"value": 29.3, "unit": "mm"}
